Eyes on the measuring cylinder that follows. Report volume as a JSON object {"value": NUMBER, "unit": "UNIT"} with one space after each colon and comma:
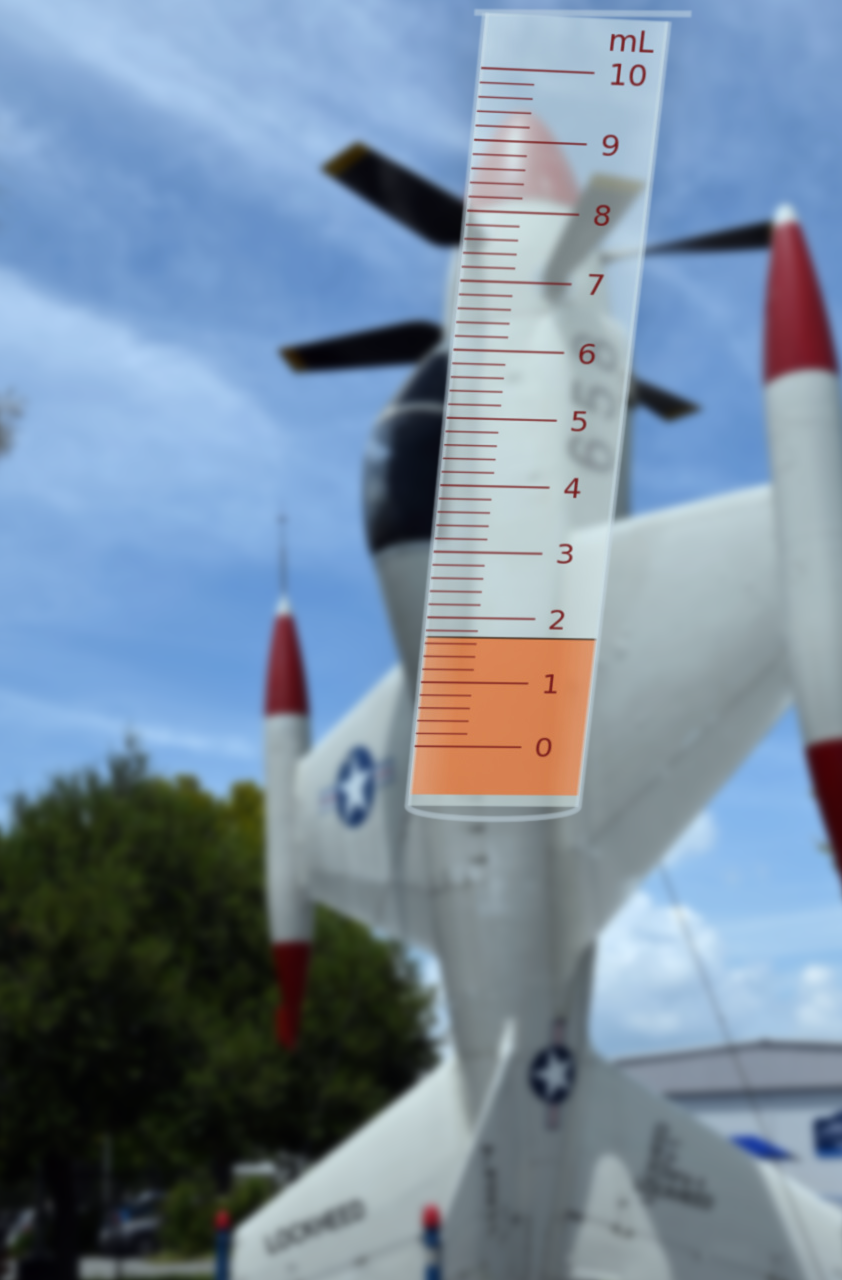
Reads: {"value": 1.7, "unit": "mL"}
